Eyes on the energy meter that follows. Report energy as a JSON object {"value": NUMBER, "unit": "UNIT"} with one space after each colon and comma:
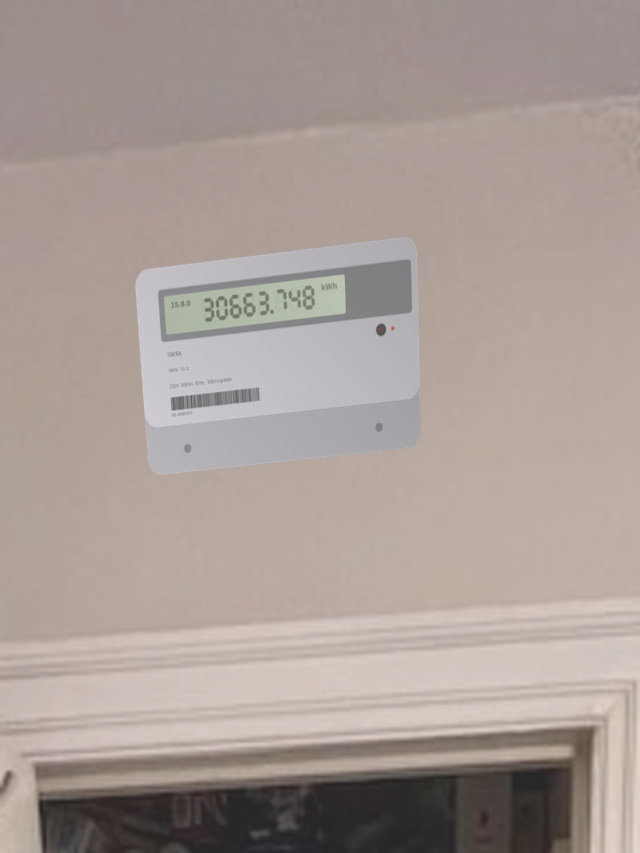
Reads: {"value": 30663.748, "unit": "kWh"}
